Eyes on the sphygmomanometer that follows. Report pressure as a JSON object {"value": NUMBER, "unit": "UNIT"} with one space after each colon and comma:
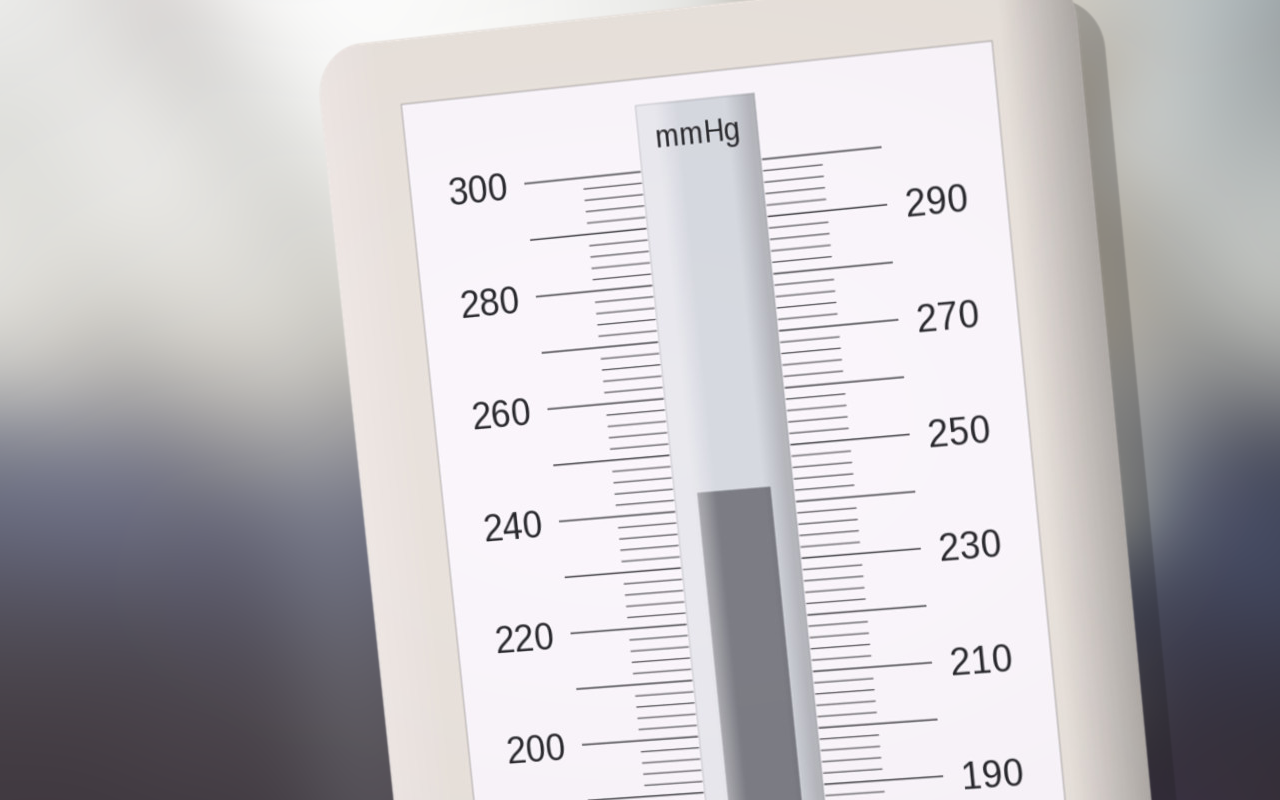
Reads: {"value": 243, "unit": "mmHg"}
